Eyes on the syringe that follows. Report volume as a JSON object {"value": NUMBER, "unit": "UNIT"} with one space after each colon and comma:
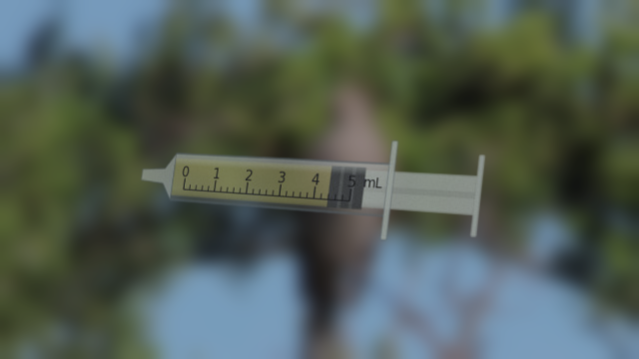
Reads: {"value": 4.4, "unit": "mL"}
